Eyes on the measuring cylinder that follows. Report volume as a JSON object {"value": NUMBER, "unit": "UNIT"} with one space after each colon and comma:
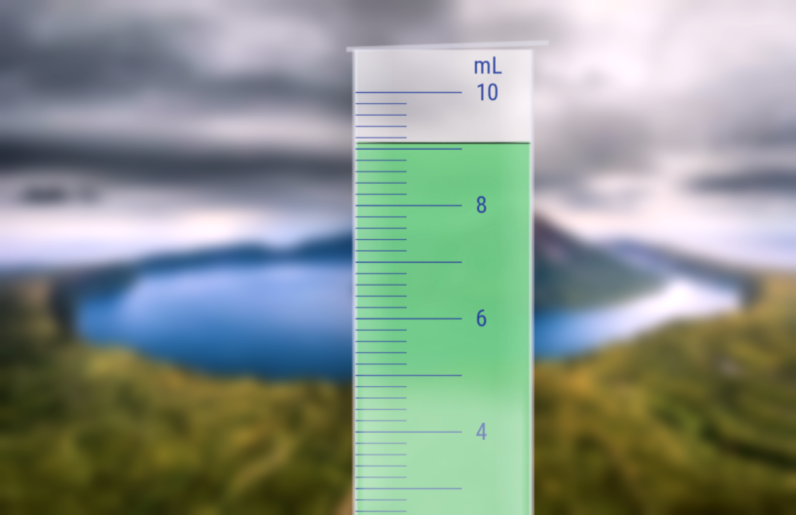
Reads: {"value": 9.1, "unit": "mL"}
